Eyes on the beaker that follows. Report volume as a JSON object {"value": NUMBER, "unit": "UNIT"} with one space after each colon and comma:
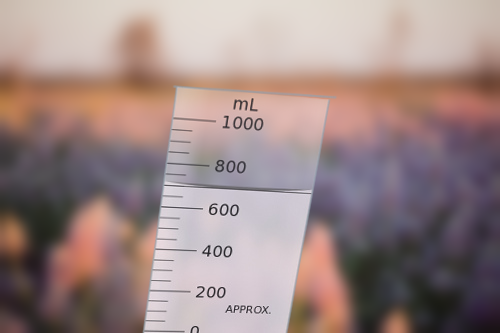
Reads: {"value": 700, "unit": "mL"}
